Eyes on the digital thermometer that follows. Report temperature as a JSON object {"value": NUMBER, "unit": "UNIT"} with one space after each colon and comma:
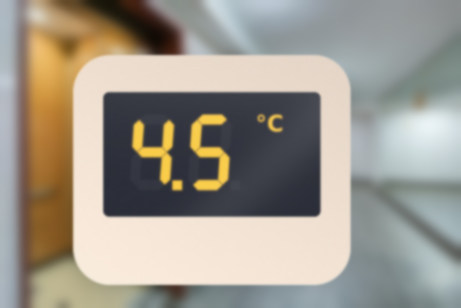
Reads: {"value": 4.5, "unit": "°C"}
